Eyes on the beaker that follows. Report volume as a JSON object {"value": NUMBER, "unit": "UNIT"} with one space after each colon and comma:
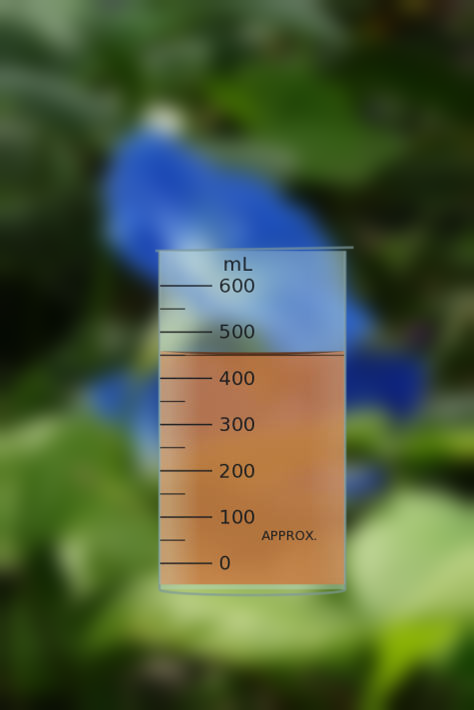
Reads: {"value": 450, "unit": "mL"}
